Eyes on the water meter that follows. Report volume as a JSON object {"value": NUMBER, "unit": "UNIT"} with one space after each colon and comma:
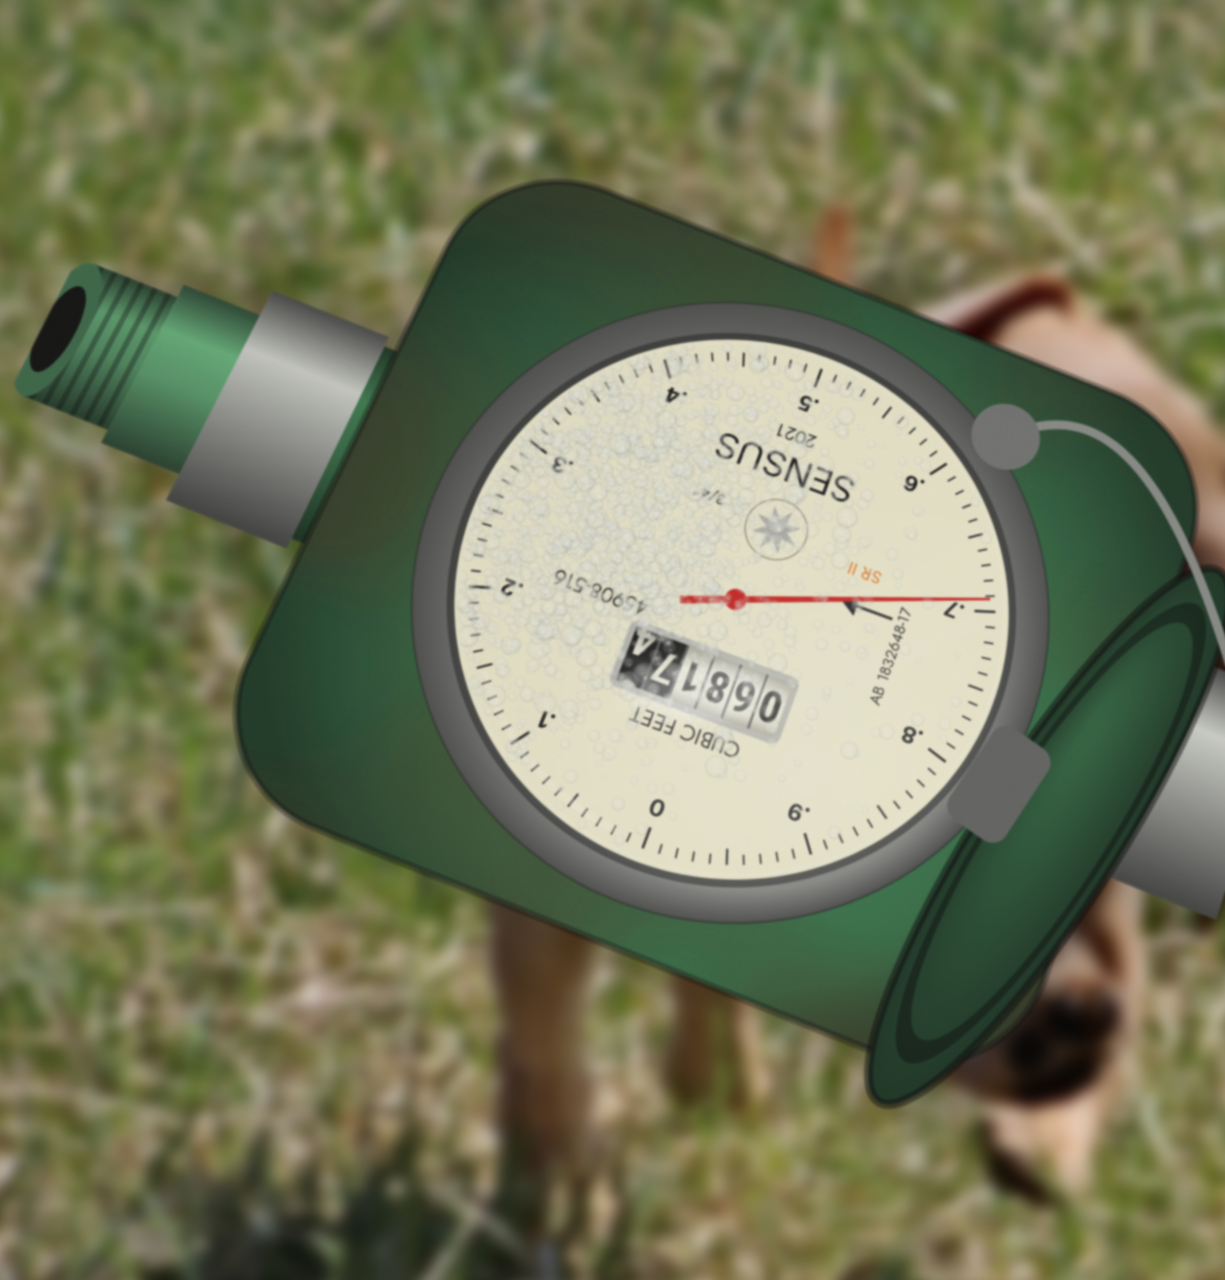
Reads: {"value": 68173.69, "unit": "ft³"}
